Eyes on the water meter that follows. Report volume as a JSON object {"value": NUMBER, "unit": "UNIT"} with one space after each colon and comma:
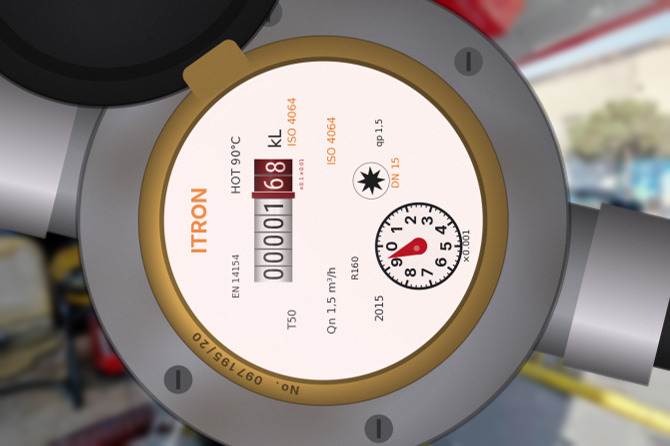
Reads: {"value": 1.679, "unit": "kL"}
